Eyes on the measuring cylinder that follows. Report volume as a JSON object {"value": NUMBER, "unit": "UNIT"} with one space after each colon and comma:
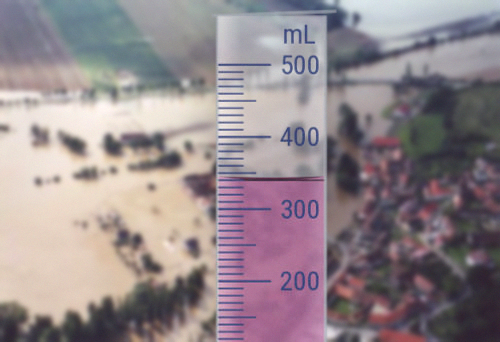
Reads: {"value": 340, "unit": "mL"}
